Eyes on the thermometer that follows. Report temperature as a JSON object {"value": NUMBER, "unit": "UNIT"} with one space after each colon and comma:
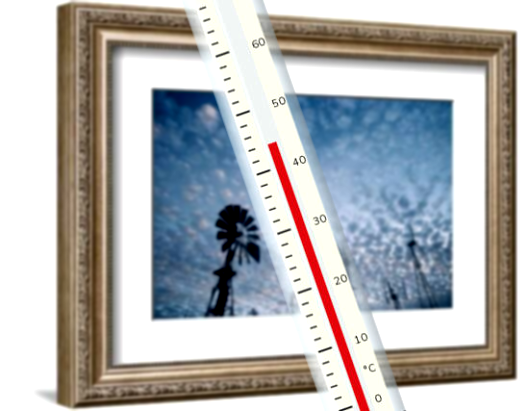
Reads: {"value": 44, "unit": "°C"}
